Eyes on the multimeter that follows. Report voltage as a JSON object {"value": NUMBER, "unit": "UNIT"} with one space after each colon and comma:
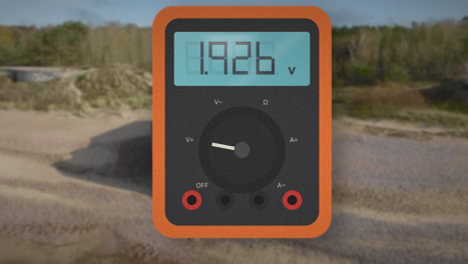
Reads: {"value": 1.926, "unit": "V"}
